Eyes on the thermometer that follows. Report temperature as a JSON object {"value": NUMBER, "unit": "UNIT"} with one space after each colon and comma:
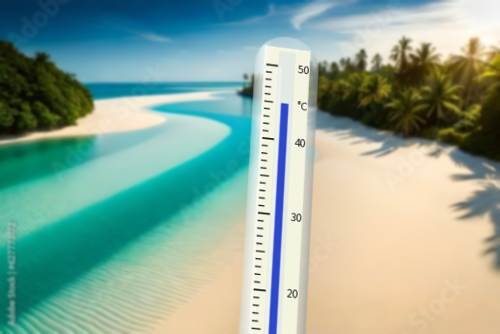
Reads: {"value": 45, "unit": "°C"}
